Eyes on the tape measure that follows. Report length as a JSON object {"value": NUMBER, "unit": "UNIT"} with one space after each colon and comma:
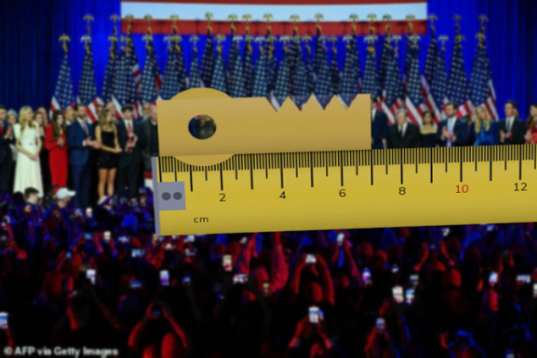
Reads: {"value": 7, "unit": "cm"}
